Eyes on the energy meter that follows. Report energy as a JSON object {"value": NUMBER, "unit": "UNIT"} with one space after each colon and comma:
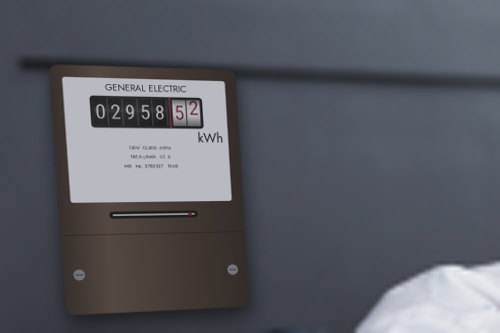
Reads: {"value": 2958.52, "unit": "kWh"}
